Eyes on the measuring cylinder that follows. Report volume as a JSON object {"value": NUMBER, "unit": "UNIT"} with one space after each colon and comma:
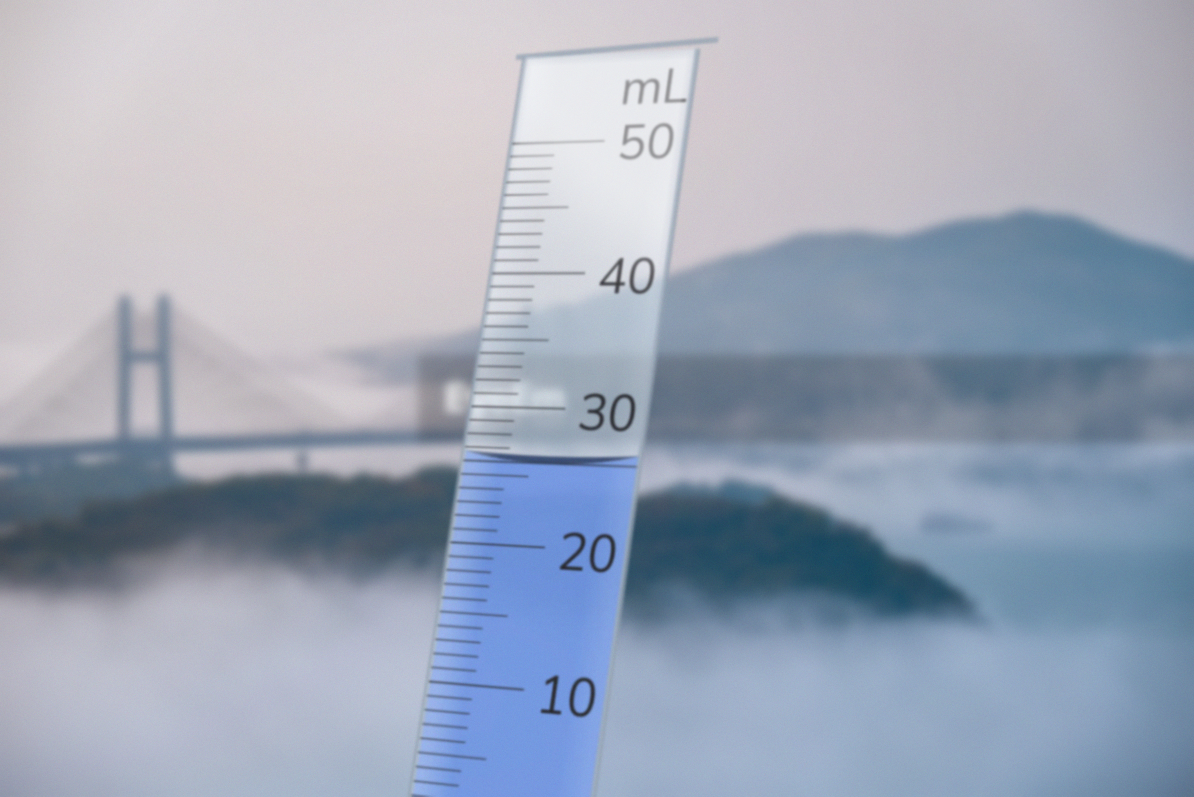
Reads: {"value": 26, "unit": "mL"}
